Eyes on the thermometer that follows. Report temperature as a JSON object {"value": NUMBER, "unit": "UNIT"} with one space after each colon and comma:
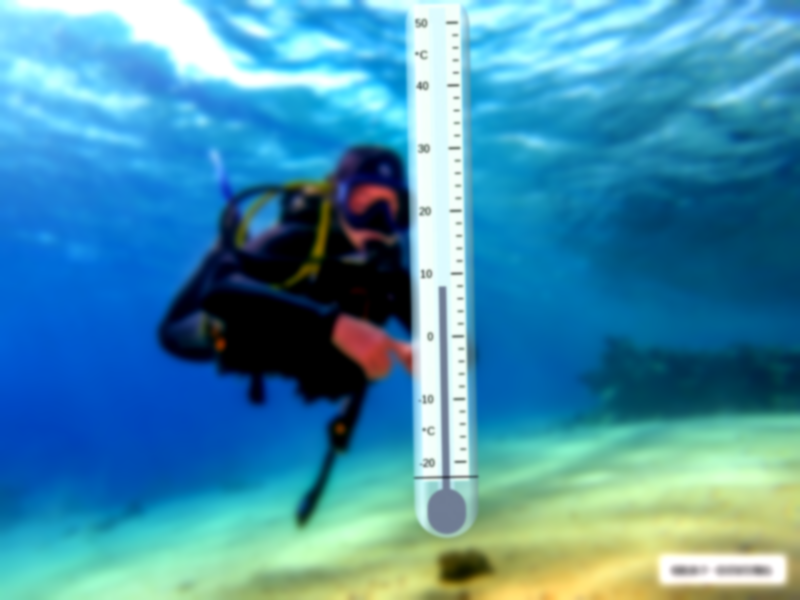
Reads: {"value": 8, "unit": "°C"}
